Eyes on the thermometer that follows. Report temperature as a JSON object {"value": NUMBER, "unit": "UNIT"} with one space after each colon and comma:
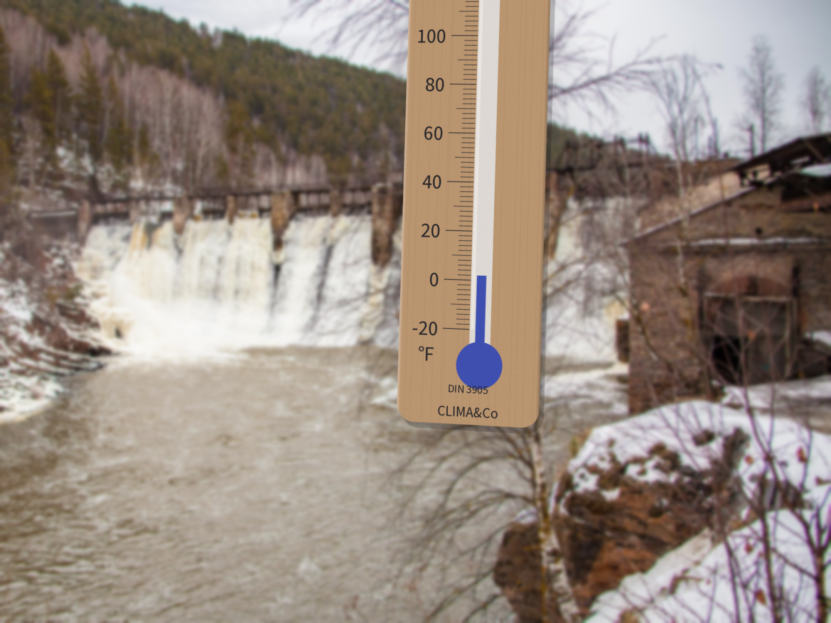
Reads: {"value": 2, "unit": "°F"}
